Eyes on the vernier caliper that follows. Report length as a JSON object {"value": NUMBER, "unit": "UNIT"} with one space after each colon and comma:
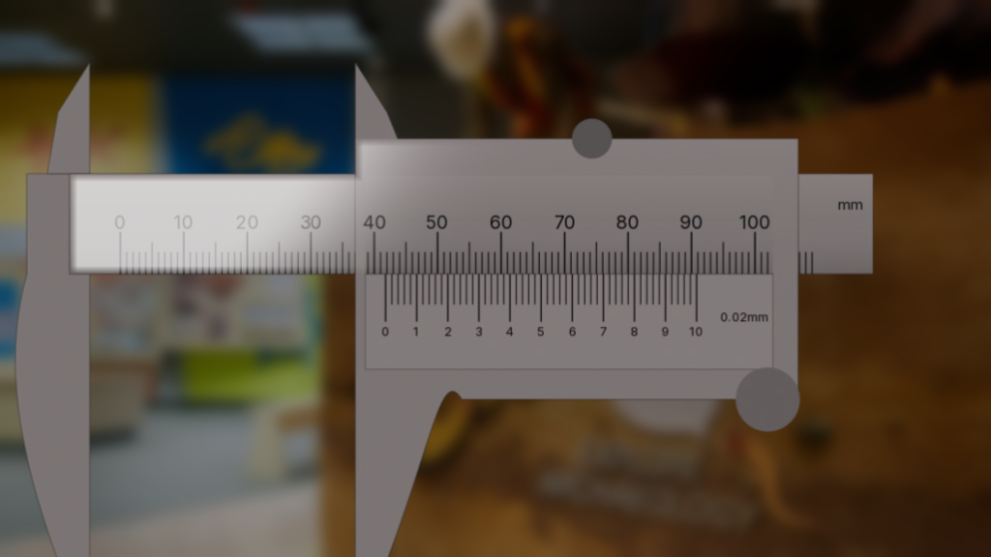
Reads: {"value": 41.8, "unit": "mm"}
